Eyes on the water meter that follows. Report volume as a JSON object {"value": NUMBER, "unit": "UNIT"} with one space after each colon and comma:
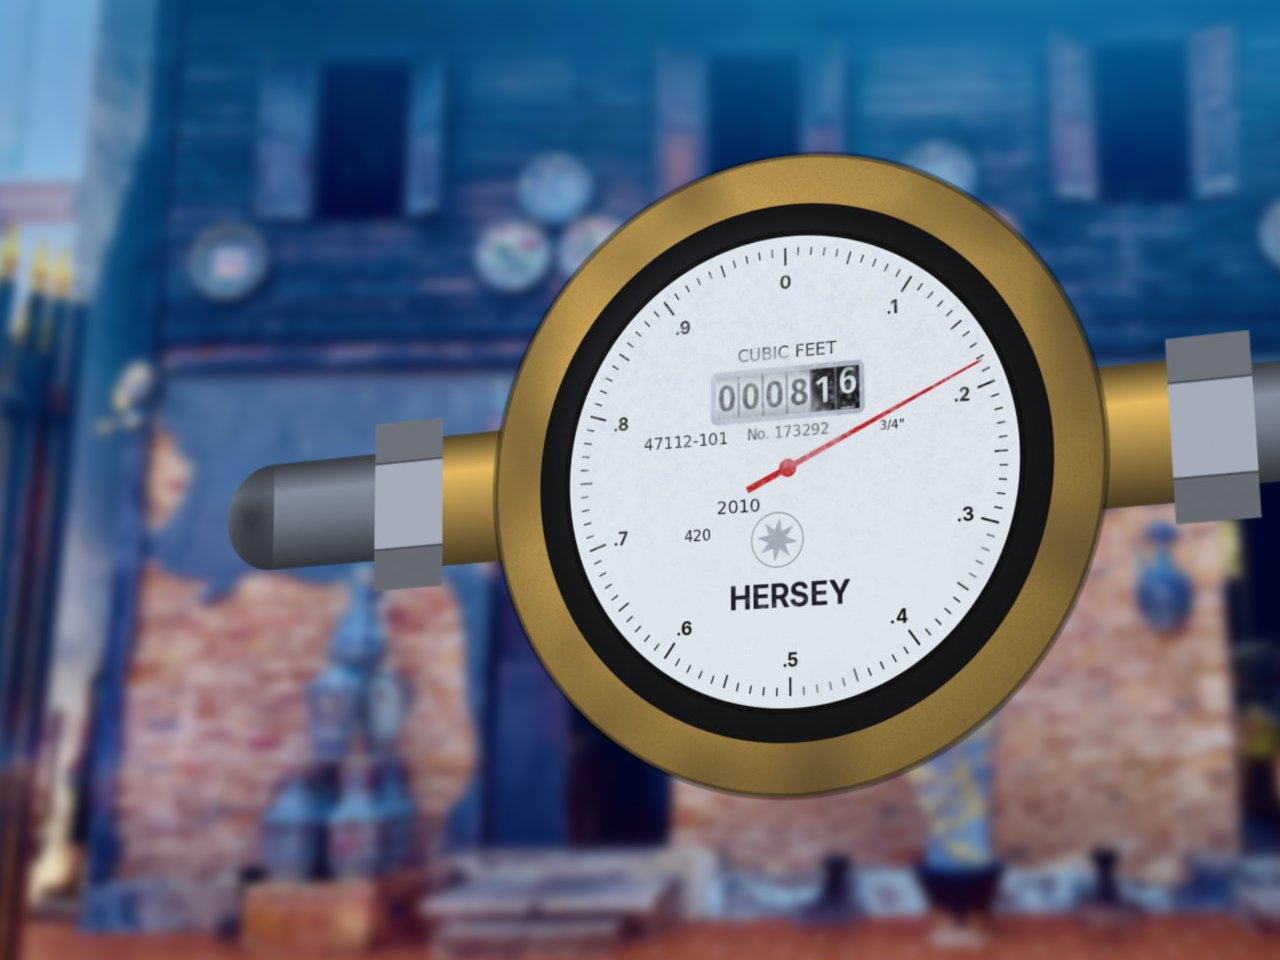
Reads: {"value": 816.18, "unit": "ft³"}
